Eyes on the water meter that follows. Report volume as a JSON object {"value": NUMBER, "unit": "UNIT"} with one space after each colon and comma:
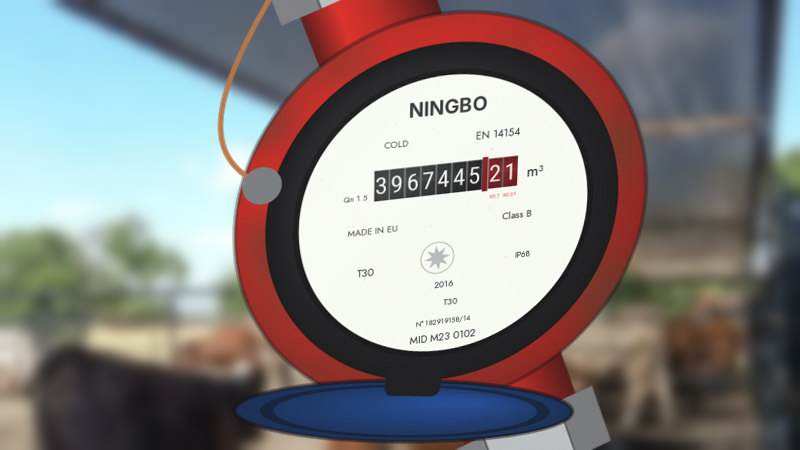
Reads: {"value": 3967445.21, "unit": "m³"}
